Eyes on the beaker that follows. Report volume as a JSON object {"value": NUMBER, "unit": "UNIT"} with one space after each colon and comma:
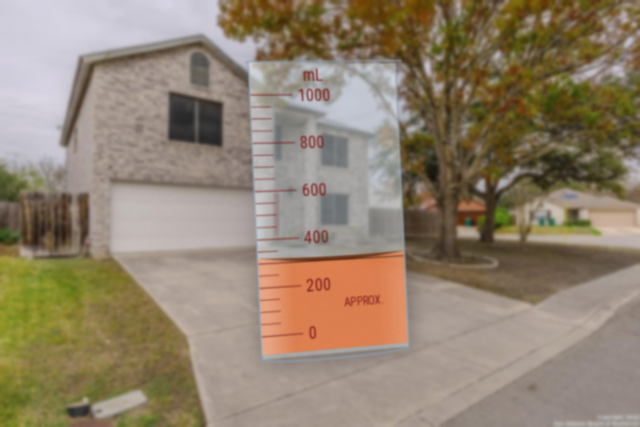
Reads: {"value": 300, "unit": "mL"}
